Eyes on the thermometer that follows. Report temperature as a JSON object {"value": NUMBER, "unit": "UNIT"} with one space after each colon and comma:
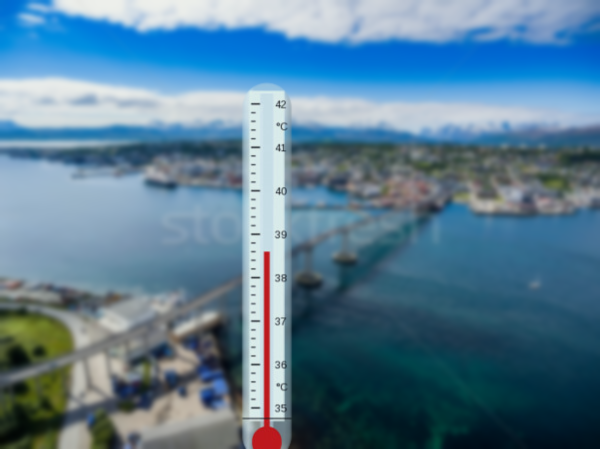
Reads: {"value": 38.6, "unit": "°C"}
